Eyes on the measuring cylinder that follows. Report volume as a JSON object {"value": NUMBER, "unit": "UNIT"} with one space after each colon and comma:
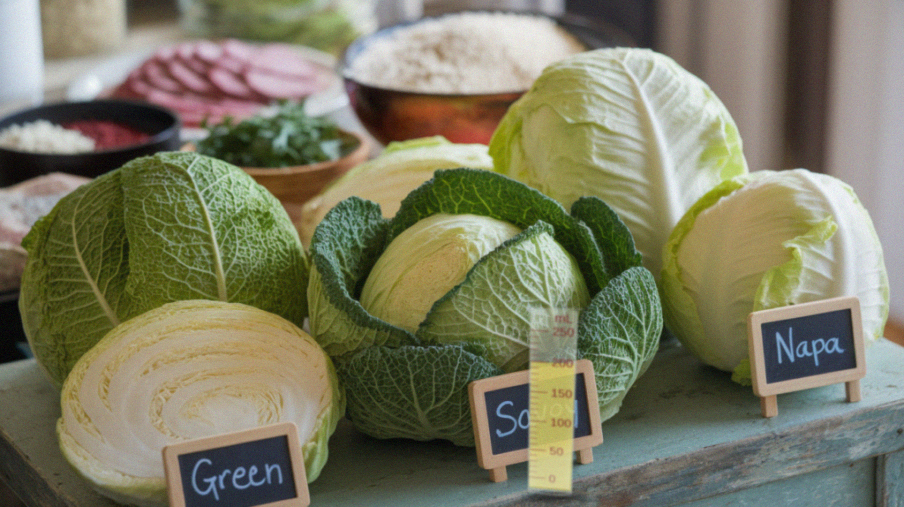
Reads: {"value": 200, "unit": "mL"}
